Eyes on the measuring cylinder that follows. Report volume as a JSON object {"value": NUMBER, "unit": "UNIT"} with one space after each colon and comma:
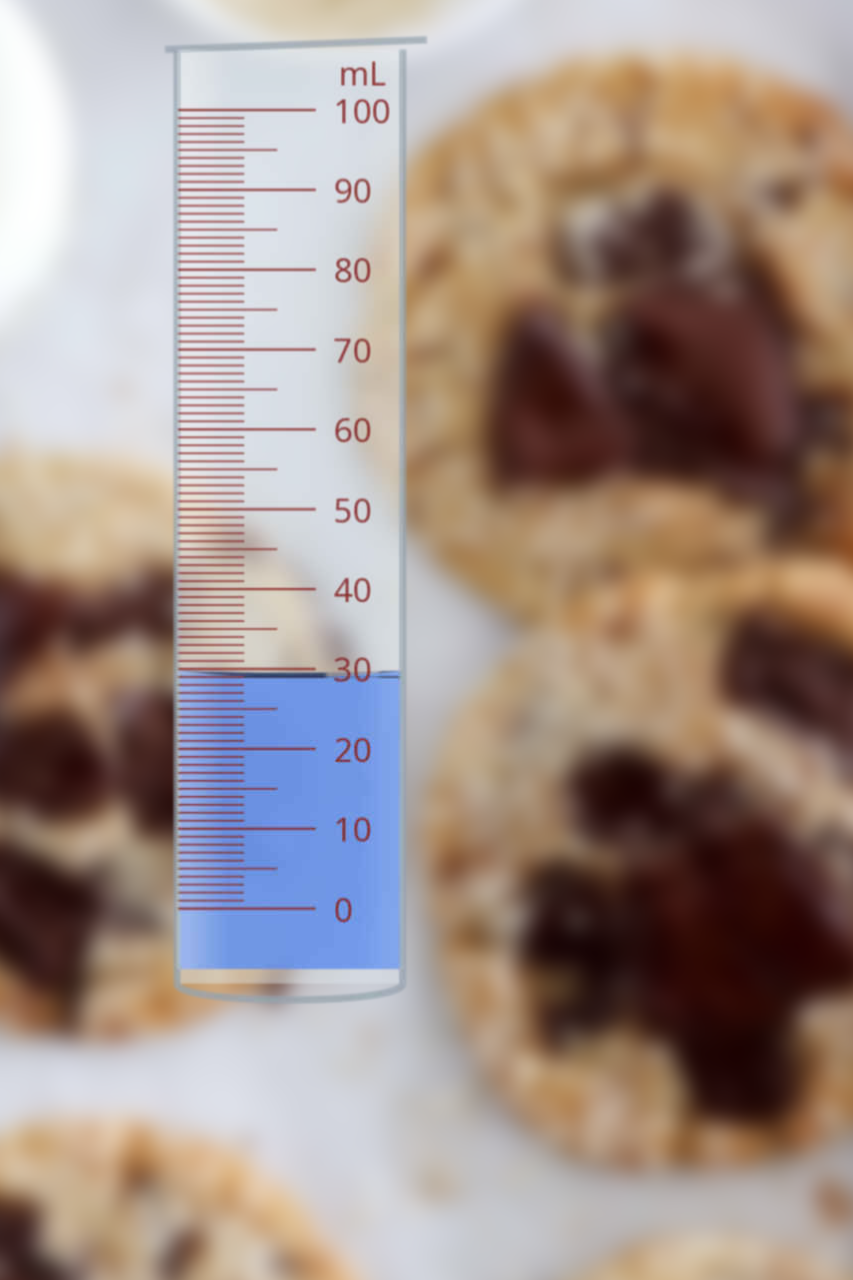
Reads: {"value": 29, "unit": "mL"}
